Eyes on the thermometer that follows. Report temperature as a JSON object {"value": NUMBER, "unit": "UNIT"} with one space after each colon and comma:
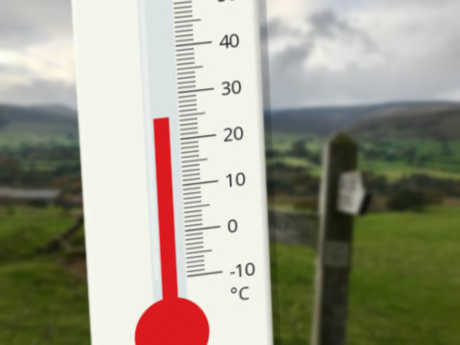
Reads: {"value": 25, "unit": "°C"}
